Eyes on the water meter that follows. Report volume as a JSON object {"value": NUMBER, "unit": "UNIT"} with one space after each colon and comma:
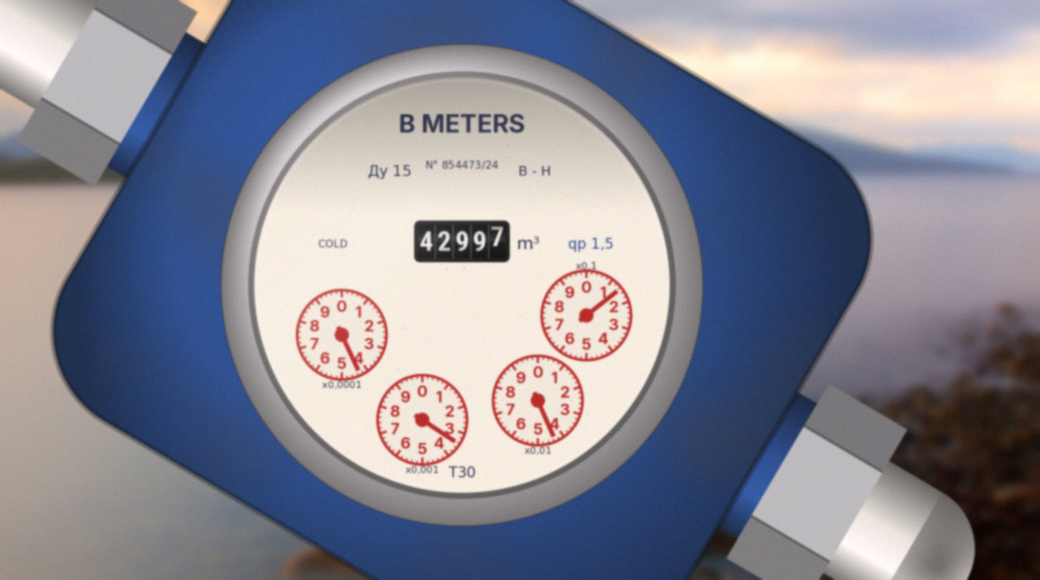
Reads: {"value": 42997.1434, "unit": "m³"}
